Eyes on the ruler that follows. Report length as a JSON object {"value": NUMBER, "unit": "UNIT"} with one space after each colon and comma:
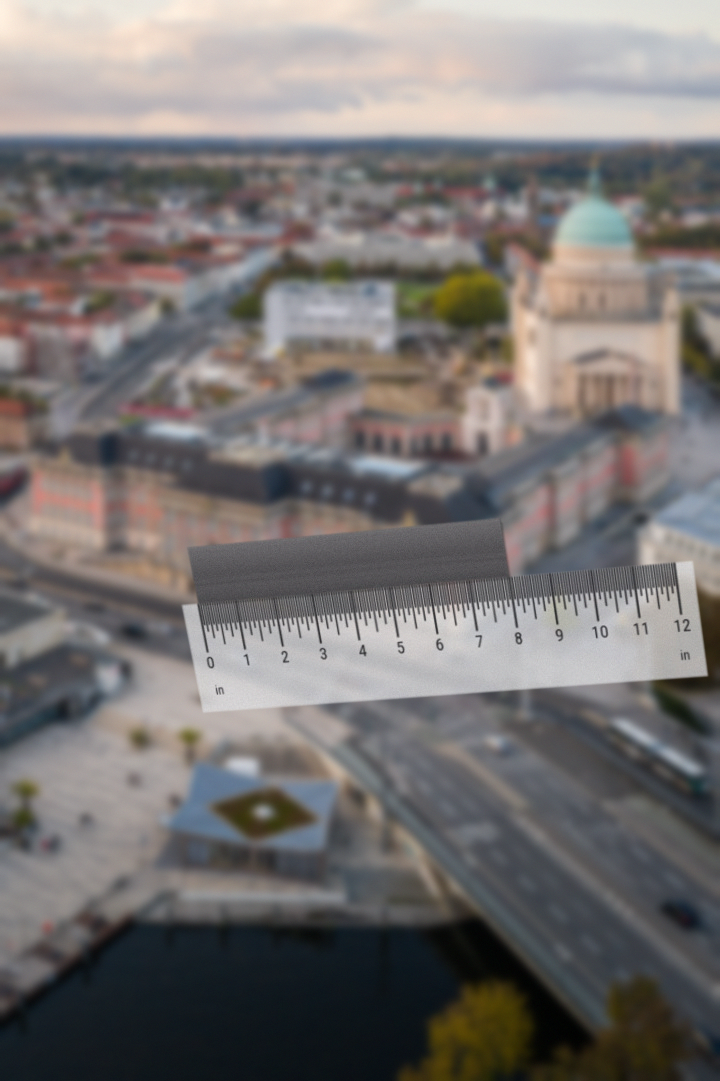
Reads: {"value": 8, "unit": "in"}
